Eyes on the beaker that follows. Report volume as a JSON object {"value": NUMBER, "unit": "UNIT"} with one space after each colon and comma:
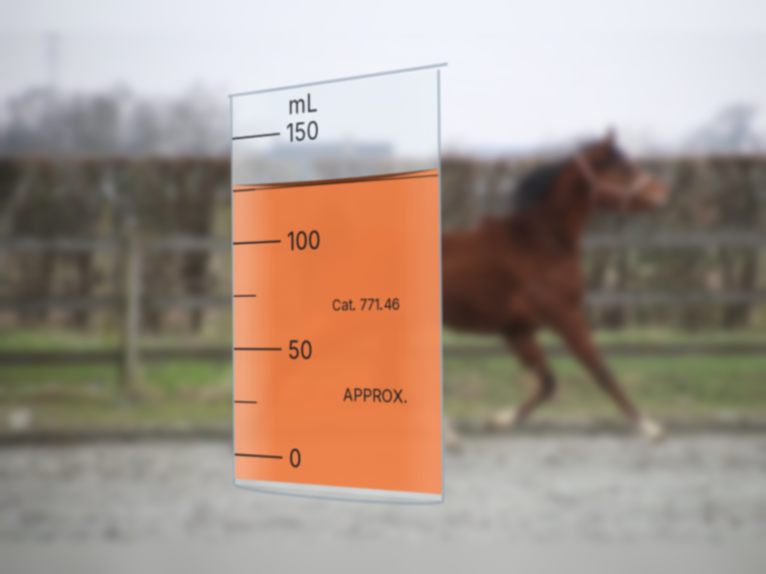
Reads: {"value": 125, "unit": "mL"}
